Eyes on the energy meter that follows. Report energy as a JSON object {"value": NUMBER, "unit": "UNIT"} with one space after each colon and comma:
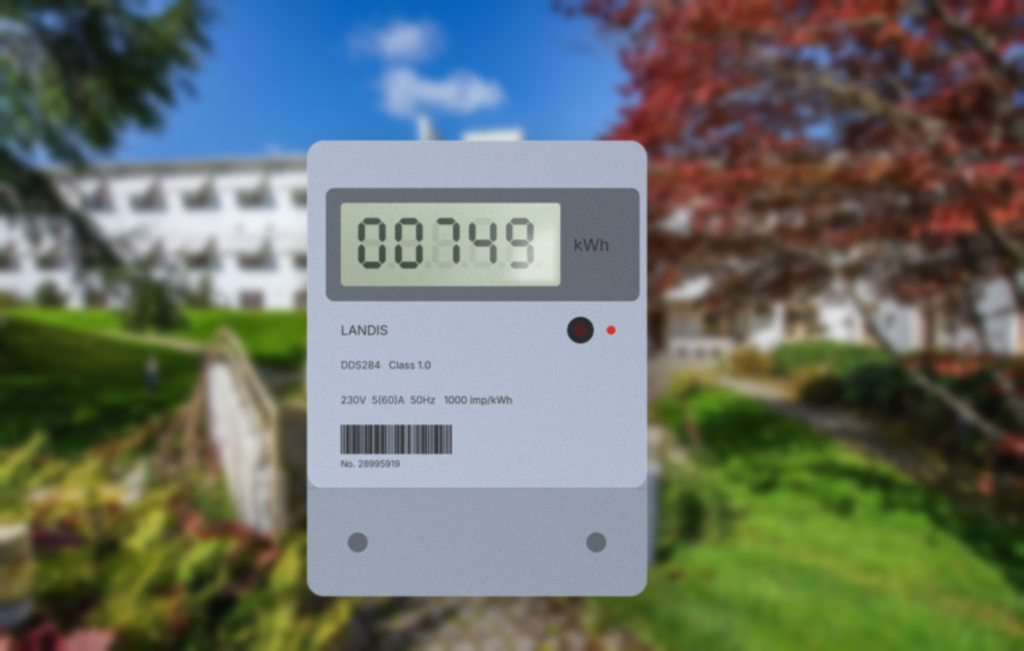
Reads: {"value": 749, "unit": "kWh"}
